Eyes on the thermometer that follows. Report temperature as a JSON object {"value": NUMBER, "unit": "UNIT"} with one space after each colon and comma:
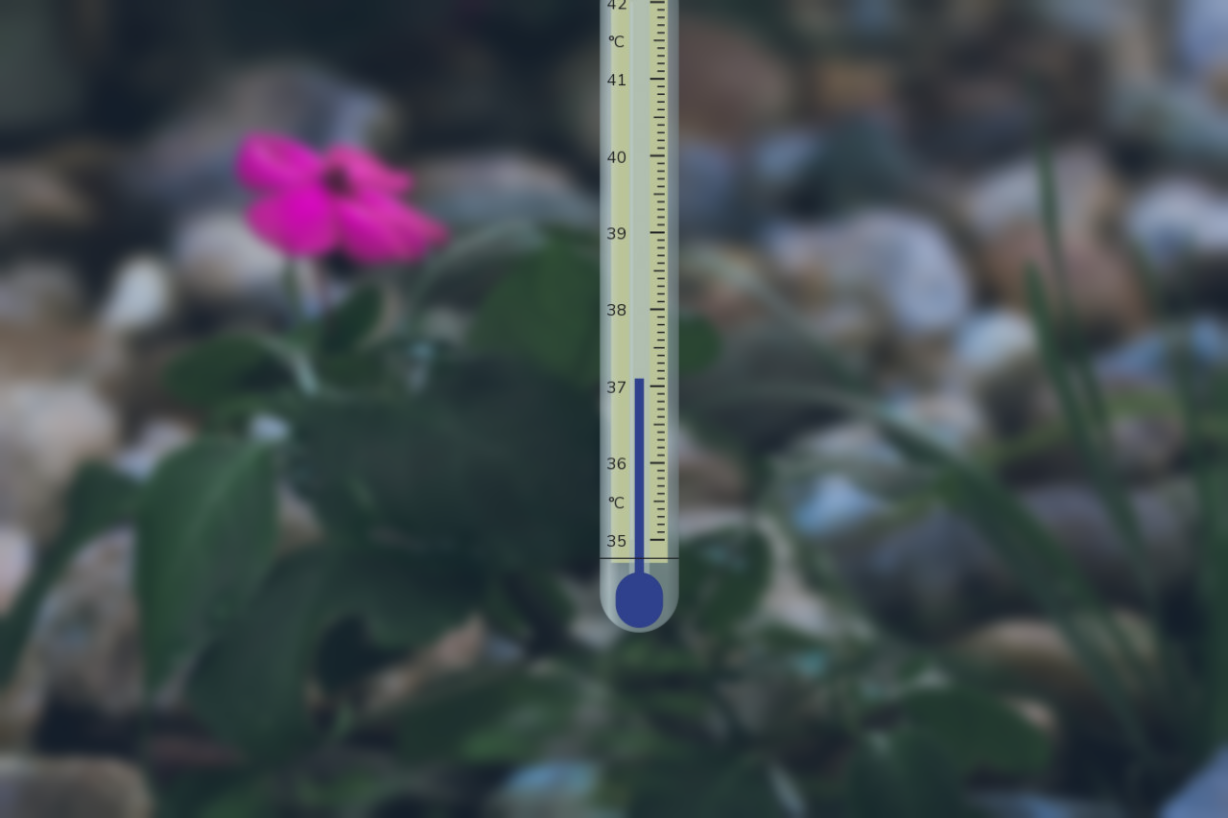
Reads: {"value": 37.1, "unit": "°C"}
